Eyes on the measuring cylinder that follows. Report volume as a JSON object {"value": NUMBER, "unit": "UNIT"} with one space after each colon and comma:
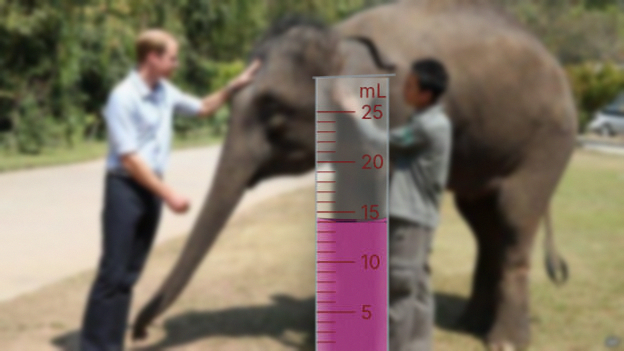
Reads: {"value": 14, "unit": "mL"}
